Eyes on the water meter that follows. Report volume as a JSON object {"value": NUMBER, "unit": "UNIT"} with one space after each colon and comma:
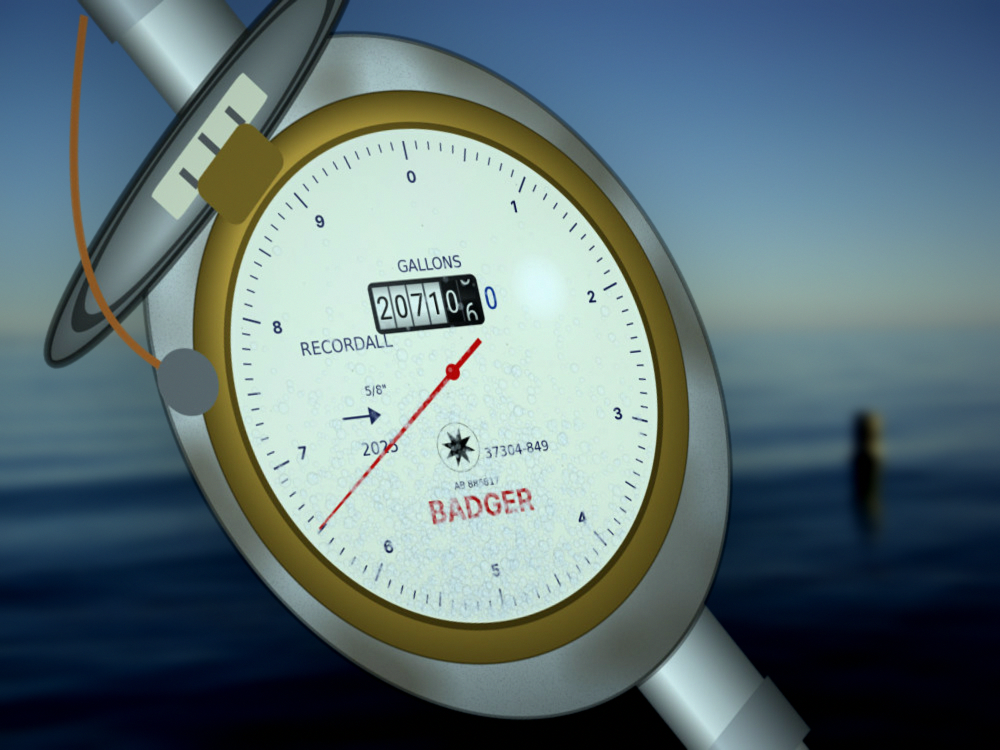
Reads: {"value": 2071056.5, "unit": "gal"}
